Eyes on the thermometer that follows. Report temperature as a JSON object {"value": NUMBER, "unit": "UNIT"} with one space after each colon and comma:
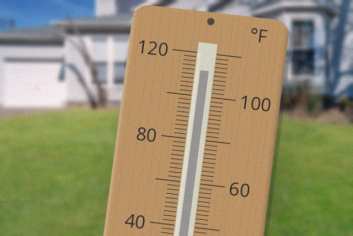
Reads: {"value": 112, "unit": "°F"}
